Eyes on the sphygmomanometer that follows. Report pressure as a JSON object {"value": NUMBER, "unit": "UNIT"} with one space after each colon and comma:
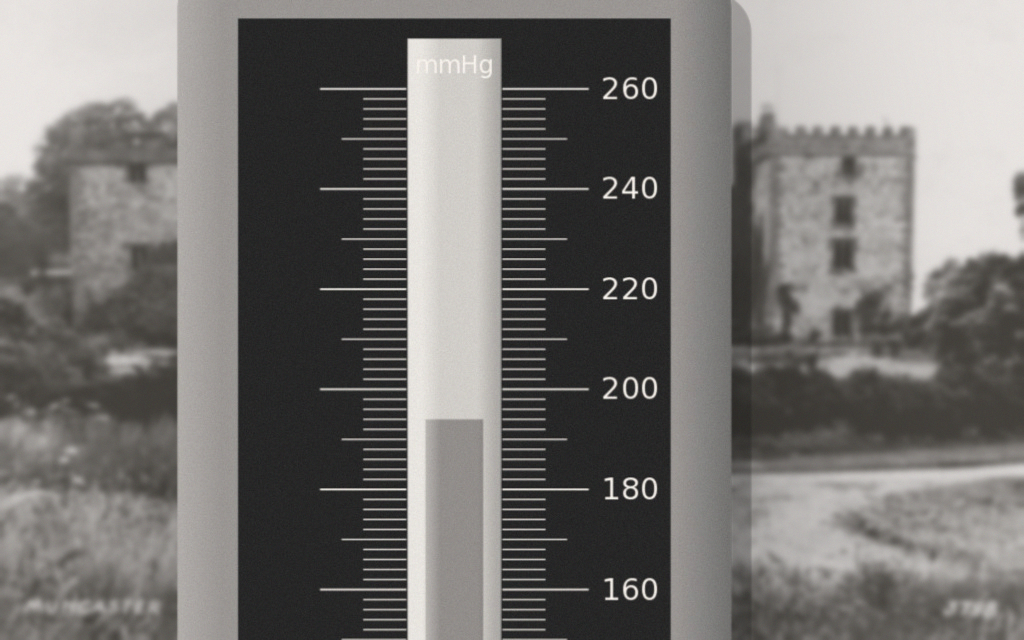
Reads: {"value": 194, "unit": "mmHg"}
